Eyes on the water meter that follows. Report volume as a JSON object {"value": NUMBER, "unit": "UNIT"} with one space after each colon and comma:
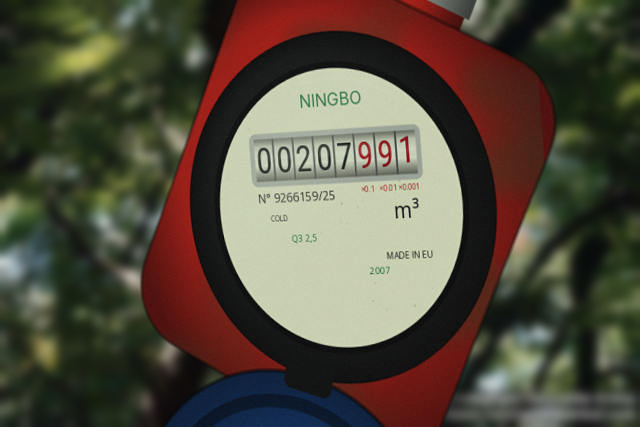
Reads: {"value": 207.991, "unit": "m³"}
